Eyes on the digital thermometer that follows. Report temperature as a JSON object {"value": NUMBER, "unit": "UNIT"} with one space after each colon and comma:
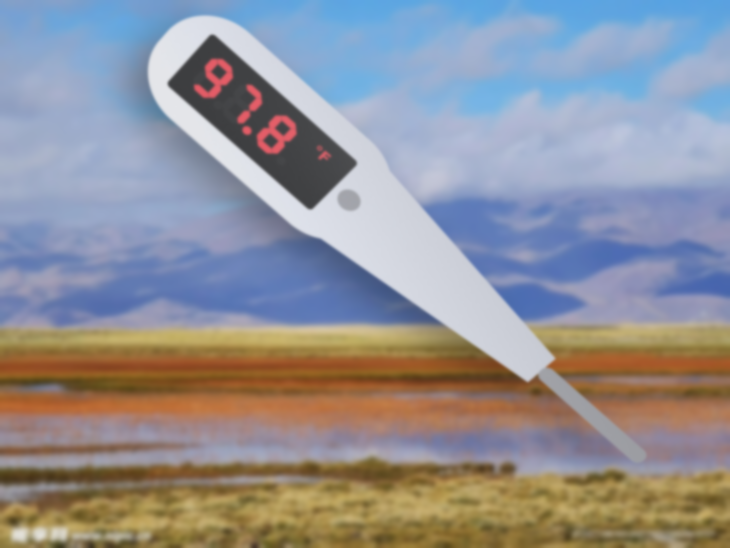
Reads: {"value": 97.8, "unit": "°F"}
